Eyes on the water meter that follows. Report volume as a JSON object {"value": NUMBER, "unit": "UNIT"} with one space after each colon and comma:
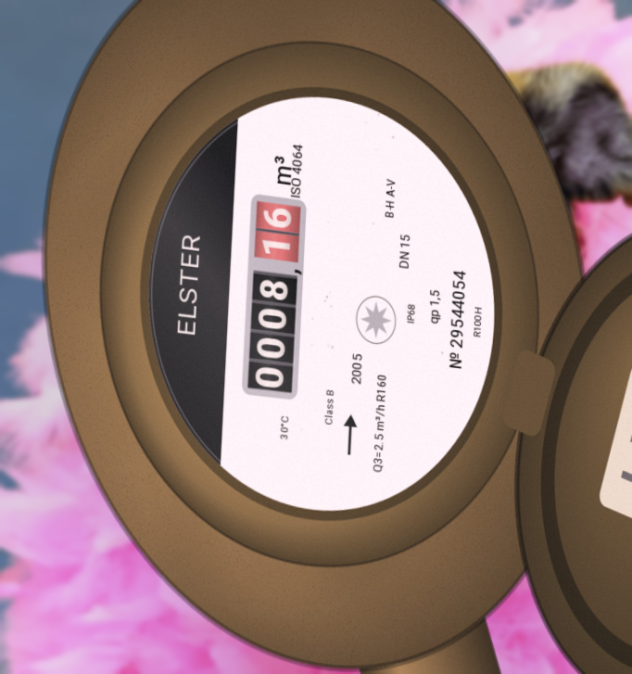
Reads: {"value": 8.16, "unit": "m³"}
